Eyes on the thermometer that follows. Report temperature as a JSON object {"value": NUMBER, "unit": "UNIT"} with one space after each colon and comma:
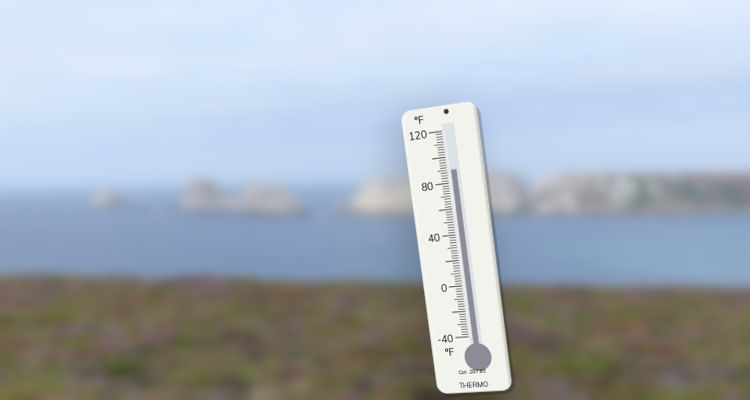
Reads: {"value": 90, "unit": "°F"}
